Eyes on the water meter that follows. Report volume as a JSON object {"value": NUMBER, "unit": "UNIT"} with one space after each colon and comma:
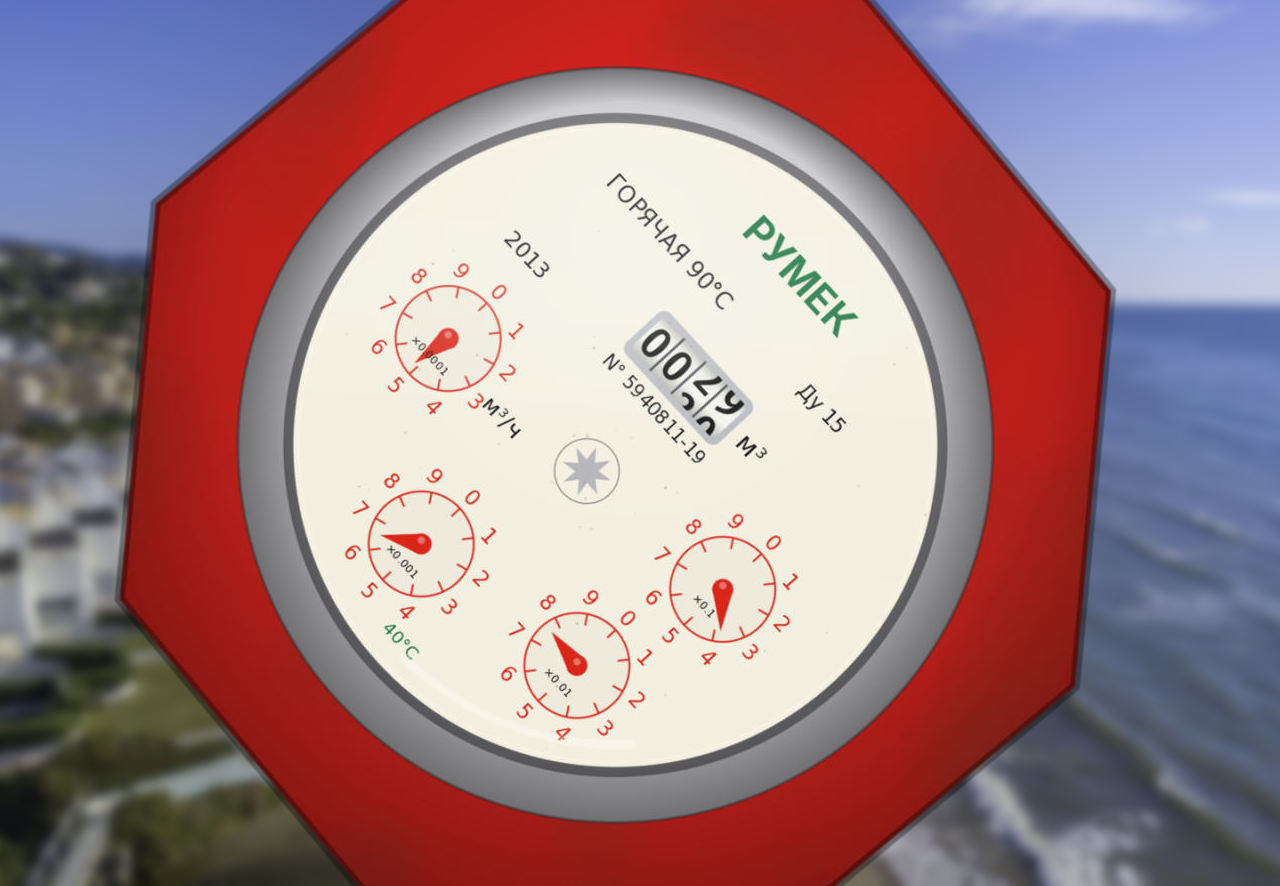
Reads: {"value": 29.3765, "unit": "m³"}
